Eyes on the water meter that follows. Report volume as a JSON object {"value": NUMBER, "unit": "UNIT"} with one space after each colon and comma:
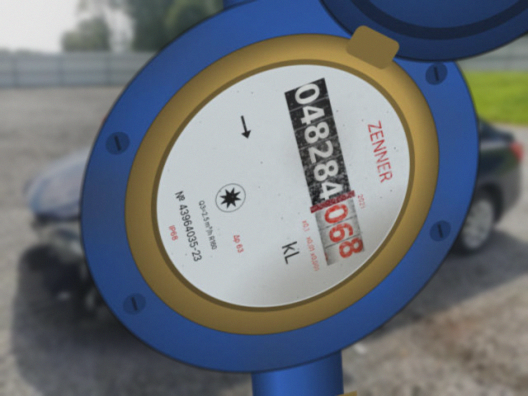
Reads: {"value": 48284.068, "unit": "kL"}
